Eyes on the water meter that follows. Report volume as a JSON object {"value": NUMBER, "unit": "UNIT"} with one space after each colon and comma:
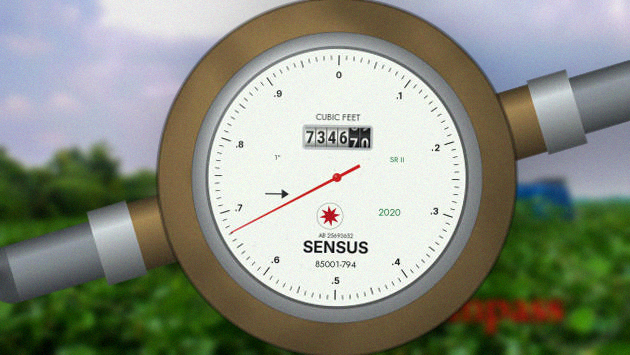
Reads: {"value": 734669.67, "unit": "ft³"}
